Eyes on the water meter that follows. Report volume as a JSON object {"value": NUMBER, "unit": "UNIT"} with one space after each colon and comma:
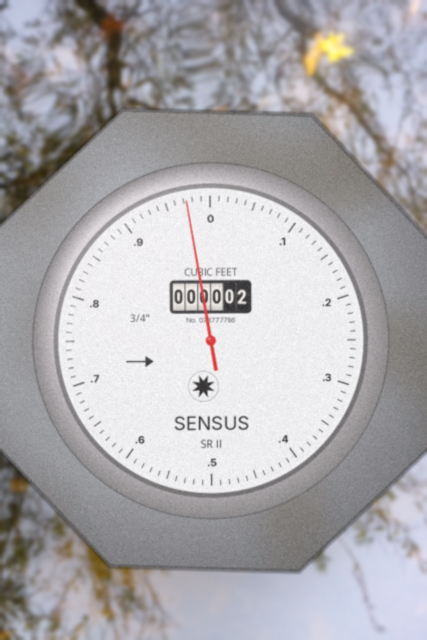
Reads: {"value": 1.97, "unit": "ft³"}
